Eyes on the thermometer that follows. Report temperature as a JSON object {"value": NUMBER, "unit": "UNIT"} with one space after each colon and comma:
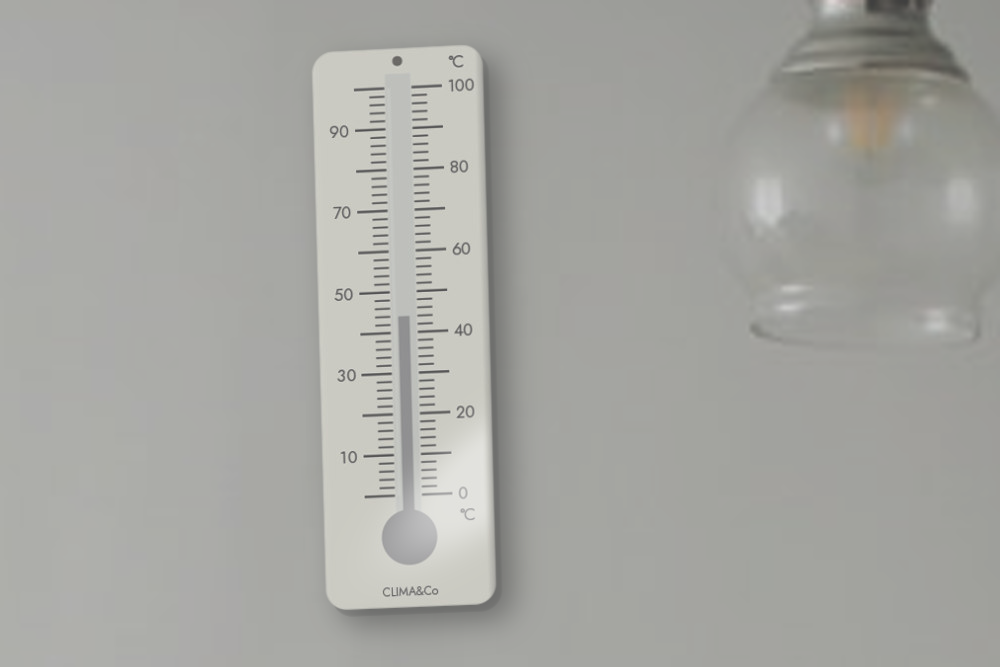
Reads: {"value": 44, "unit": "°C"}
